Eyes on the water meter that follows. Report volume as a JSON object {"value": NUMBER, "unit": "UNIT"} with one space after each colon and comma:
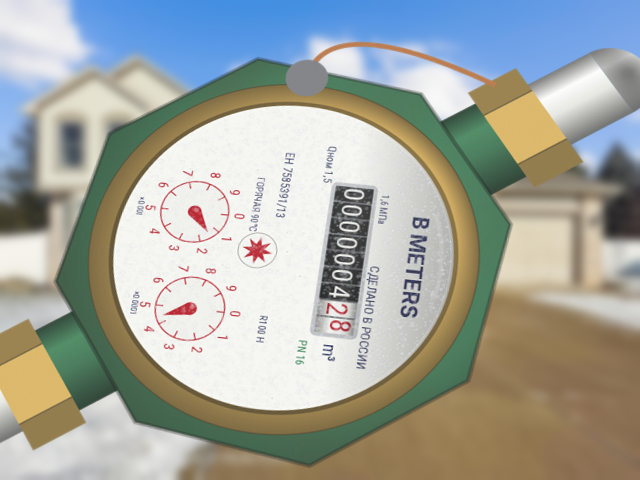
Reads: {"value": 4.2814, "unit": "m³"}
